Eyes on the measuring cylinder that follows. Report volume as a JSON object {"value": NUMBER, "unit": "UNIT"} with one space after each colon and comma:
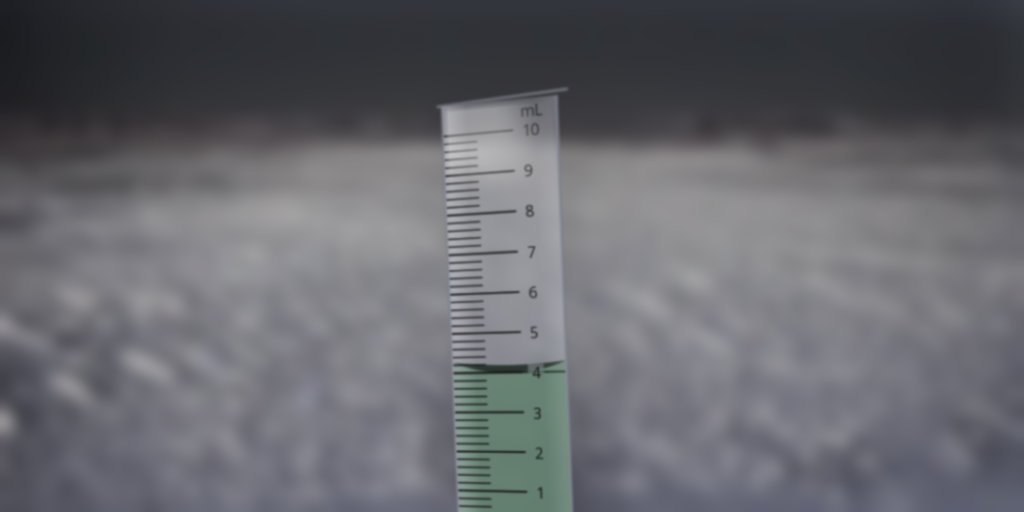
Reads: {"value": 4, "unit": "mL"}
